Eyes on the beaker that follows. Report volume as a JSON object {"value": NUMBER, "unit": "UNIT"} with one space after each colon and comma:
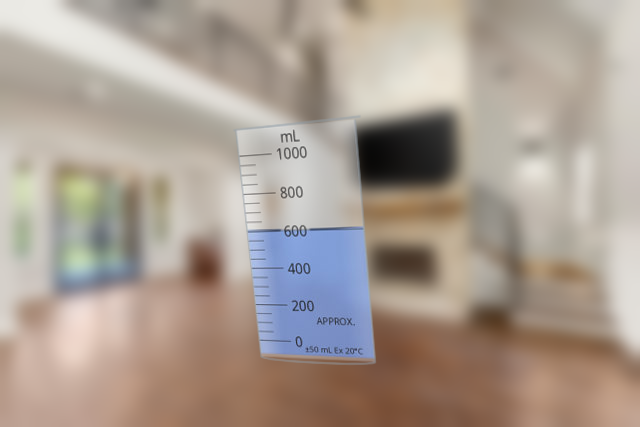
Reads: {"value": 600, "unit": "mL"}
